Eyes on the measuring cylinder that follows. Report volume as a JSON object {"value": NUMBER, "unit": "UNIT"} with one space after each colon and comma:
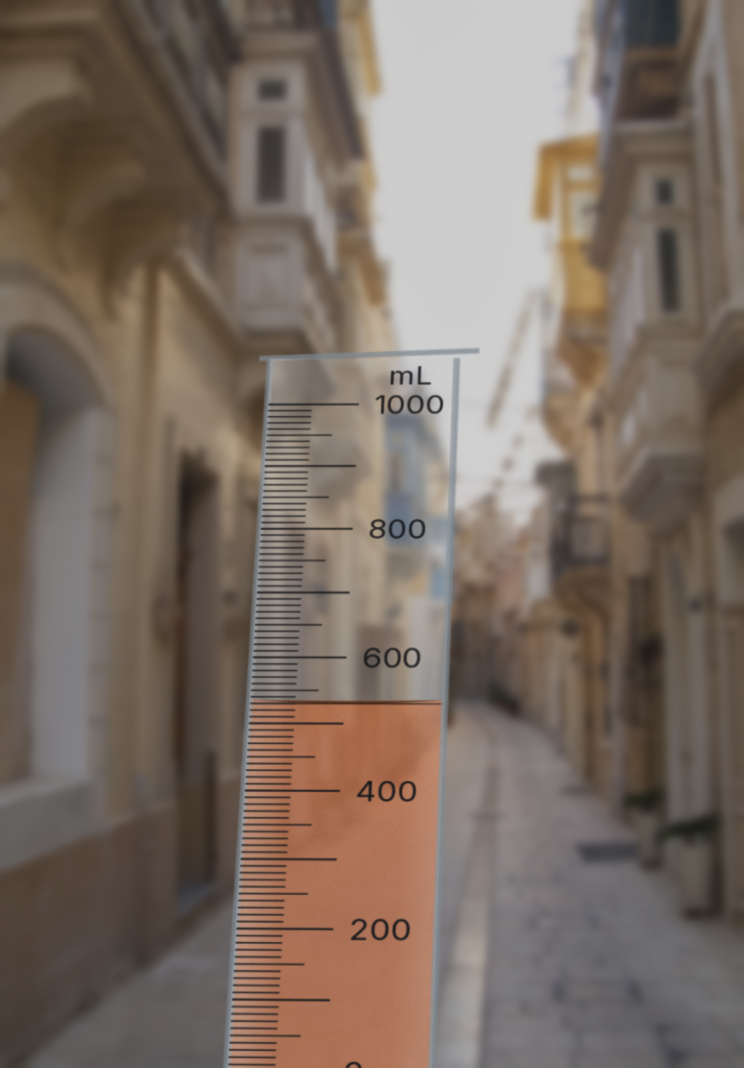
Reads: {"value": 530, "unit": "mL"}
